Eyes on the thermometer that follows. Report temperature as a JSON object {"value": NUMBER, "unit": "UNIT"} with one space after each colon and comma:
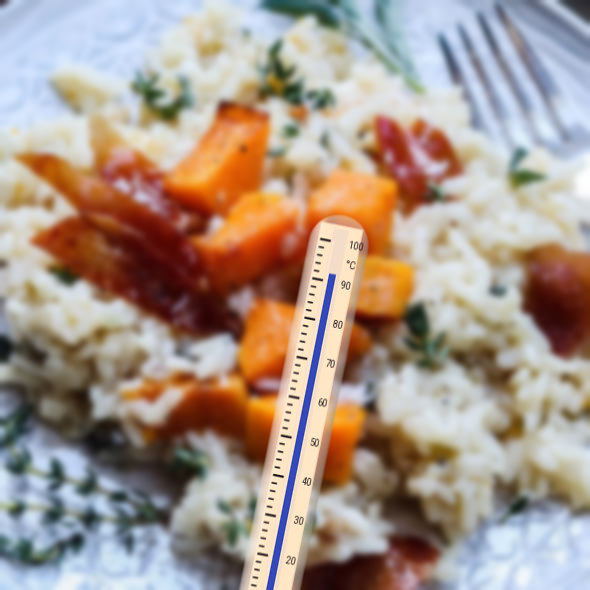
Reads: {"value": 92, "unit": "°C"}
